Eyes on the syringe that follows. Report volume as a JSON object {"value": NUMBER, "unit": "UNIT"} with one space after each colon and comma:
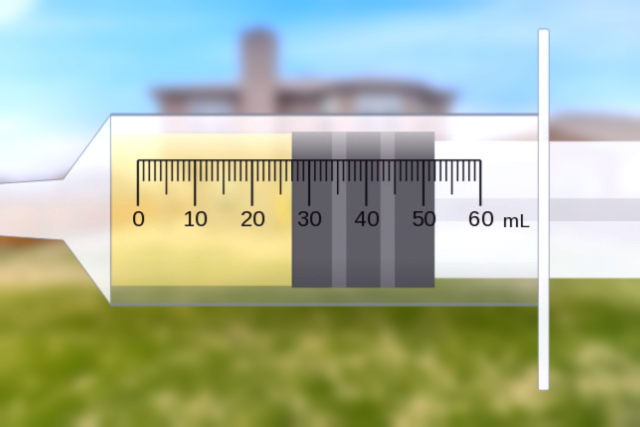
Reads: {"value": 27, "unit": "mL"}
